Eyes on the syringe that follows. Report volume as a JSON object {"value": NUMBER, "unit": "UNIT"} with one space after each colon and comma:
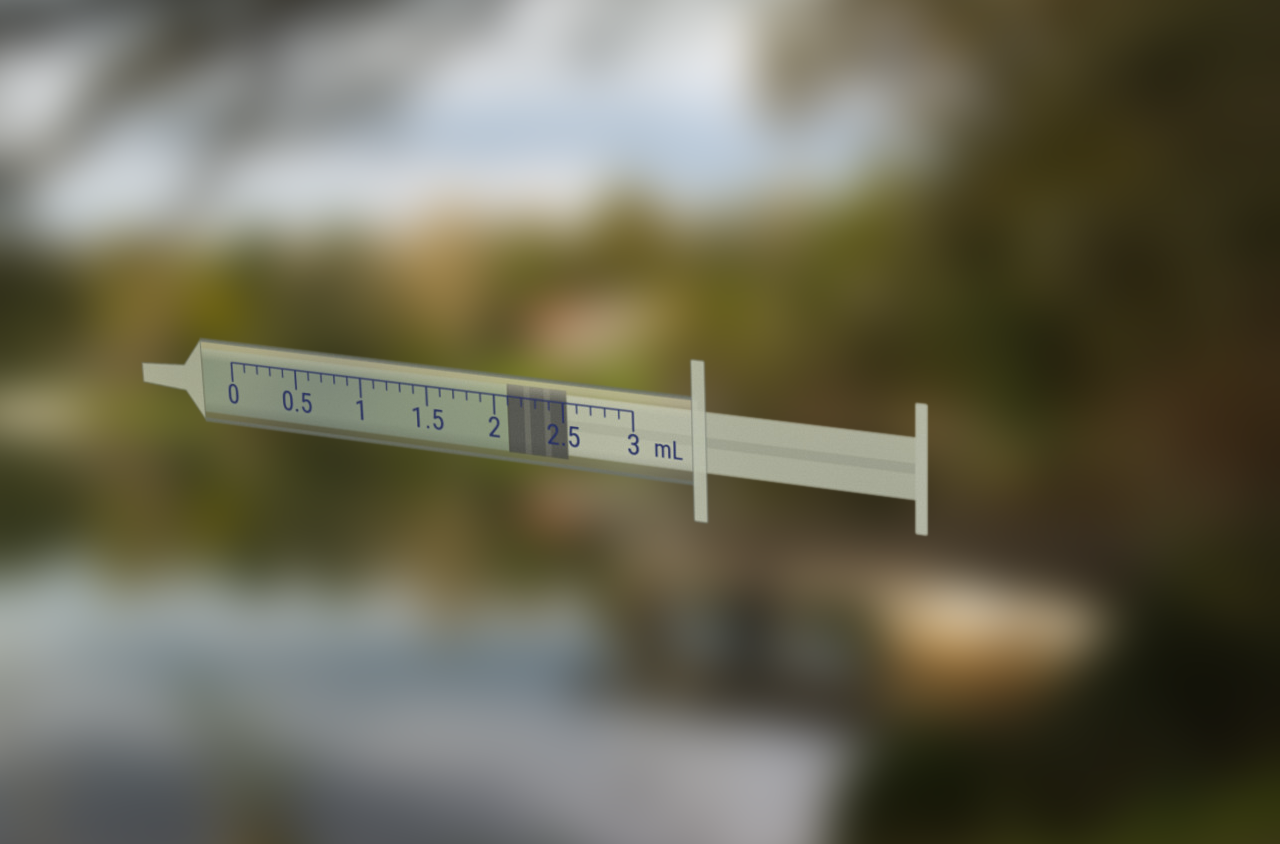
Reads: {"value": 2.1, "unit": "mL"}
